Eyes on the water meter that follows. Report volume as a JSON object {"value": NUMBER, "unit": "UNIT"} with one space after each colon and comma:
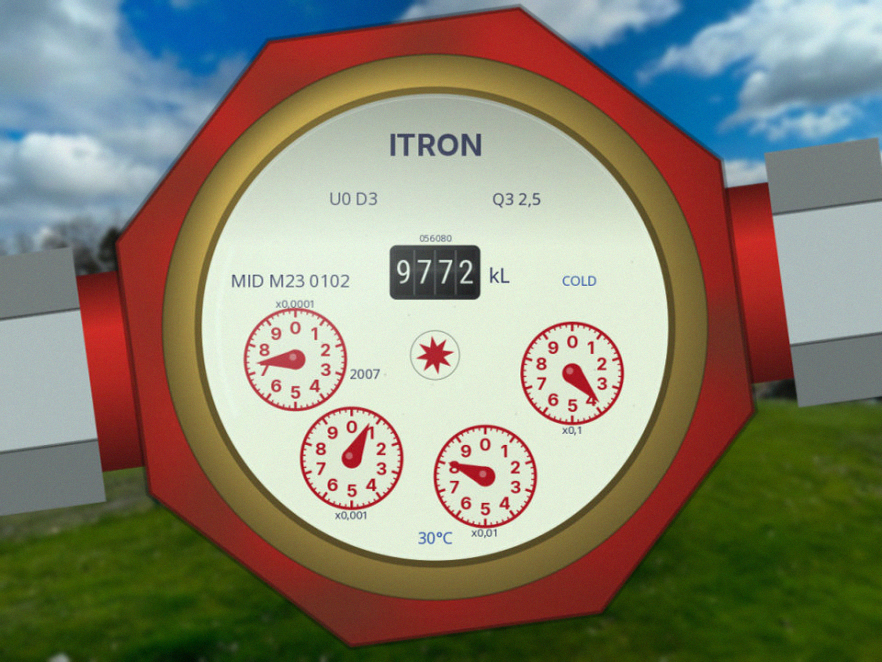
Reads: {"value": 9772.3807, "unit": "kL"}
